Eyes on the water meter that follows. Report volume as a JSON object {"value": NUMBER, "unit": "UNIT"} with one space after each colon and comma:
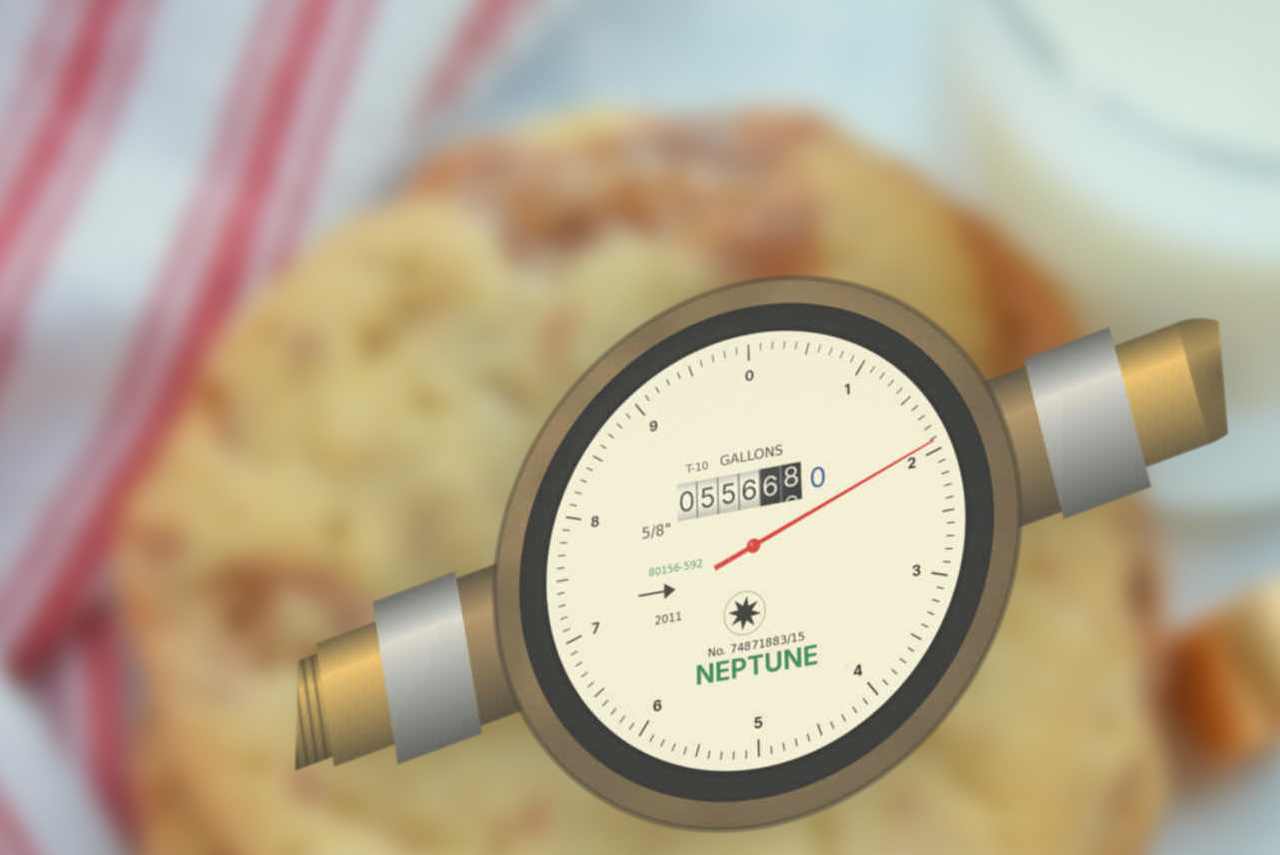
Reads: {"value": 556681.9, "unit": "gal"}
